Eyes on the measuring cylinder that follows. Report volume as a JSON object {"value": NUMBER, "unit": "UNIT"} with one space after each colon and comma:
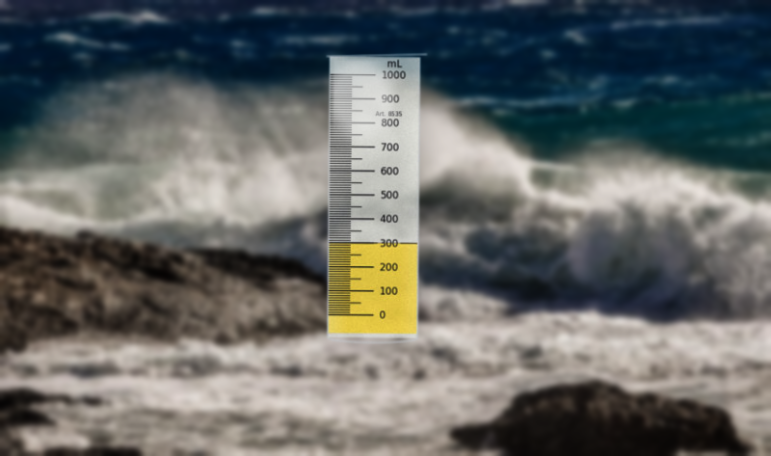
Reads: {"value": 300, "unit": "mL"}
